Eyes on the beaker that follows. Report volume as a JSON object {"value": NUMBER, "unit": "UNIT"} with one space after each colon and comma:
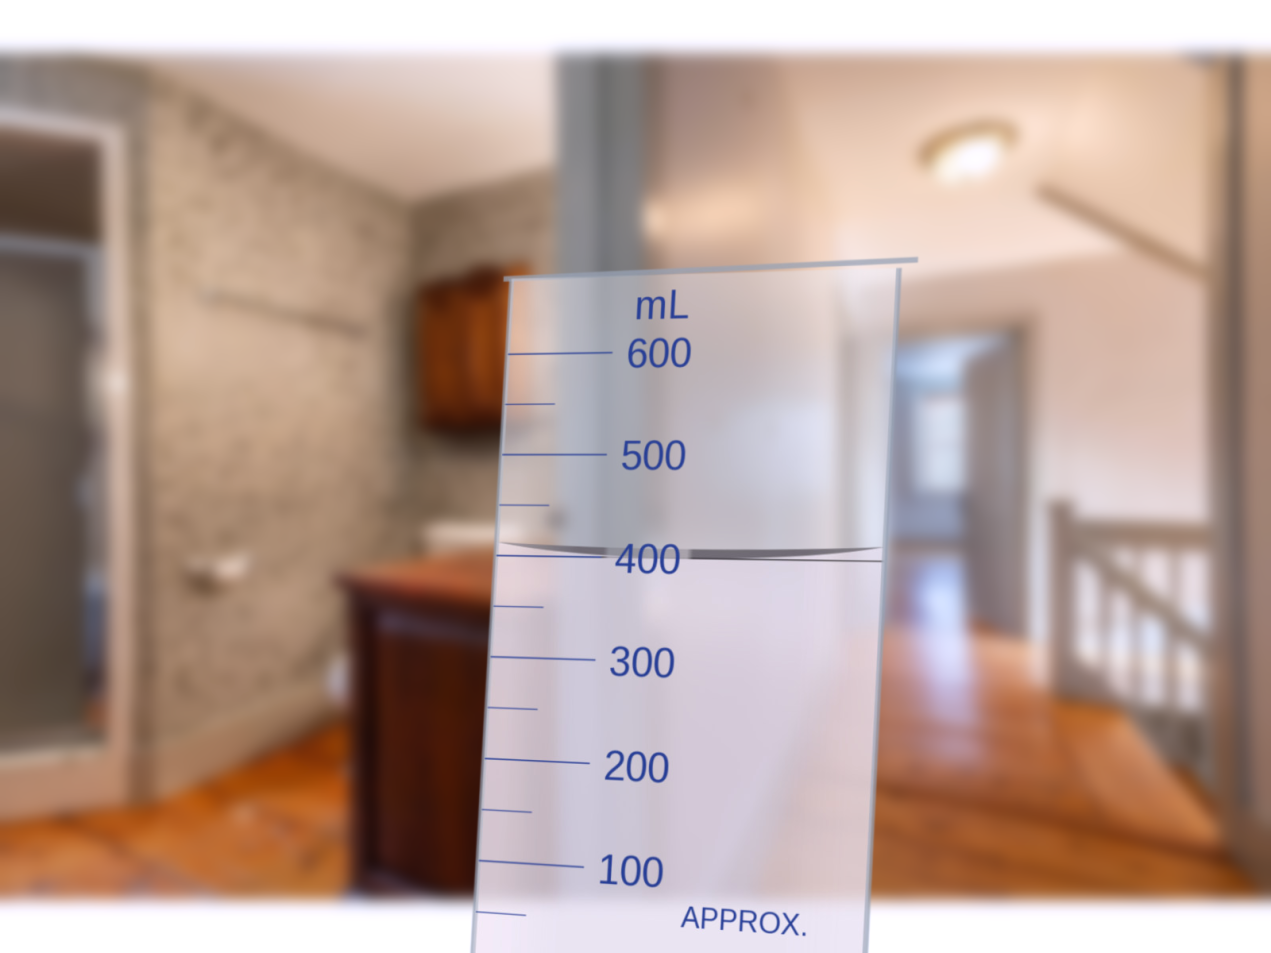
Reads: {"value": 400, "unit": "mL"}
